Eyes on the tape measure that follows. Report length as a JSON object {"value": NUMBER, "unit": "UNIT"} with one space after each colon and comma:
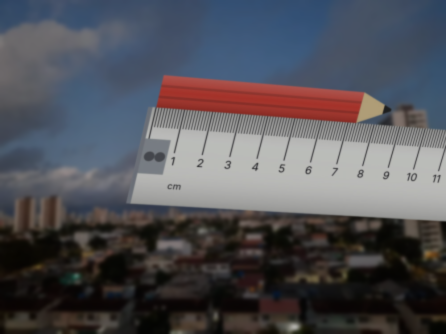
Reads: {"value": 8.5, "unit": "cm"}
